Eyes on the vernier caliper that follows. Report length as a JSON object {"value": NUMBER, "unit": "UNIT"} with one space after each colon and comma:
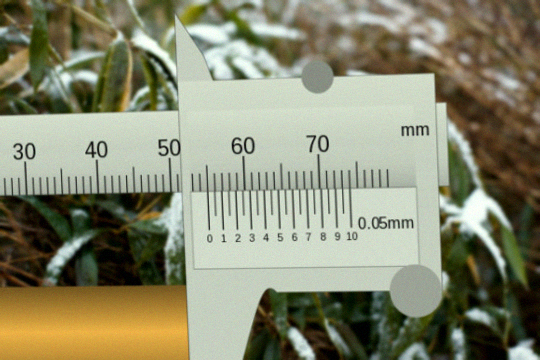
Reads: {"value": 55.0, "unit": "mm"}
